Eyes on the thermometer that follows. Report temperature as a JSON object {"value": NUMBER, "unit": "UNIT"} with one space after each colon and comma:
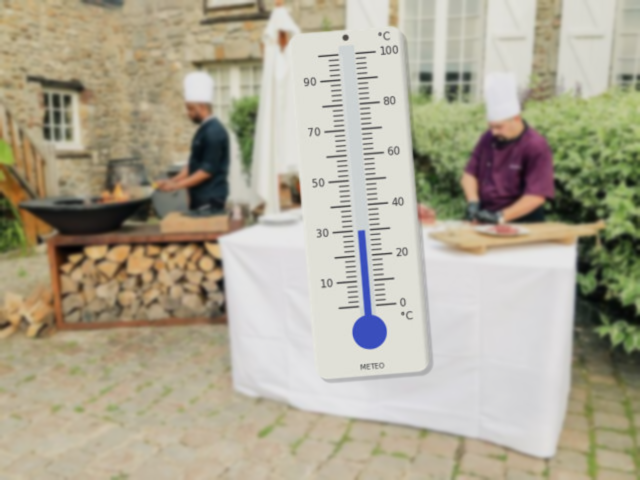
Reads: {"value": 30, "unit": "°C"}
